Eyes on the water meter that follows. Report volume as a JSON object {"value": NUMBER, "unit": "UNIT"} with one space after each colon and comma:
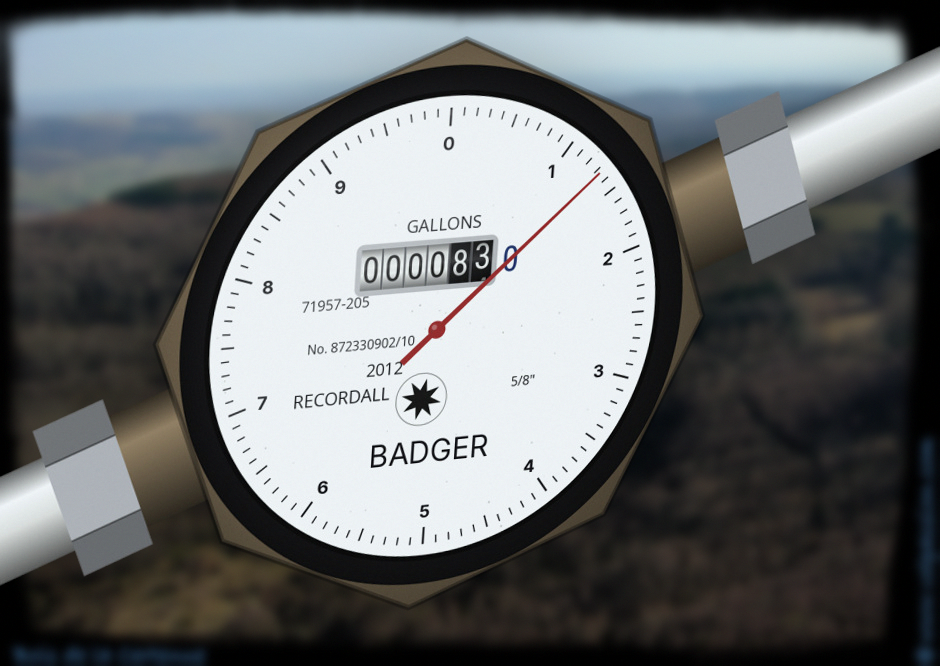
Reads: {"value": 831.3, "unit": "gal"}
